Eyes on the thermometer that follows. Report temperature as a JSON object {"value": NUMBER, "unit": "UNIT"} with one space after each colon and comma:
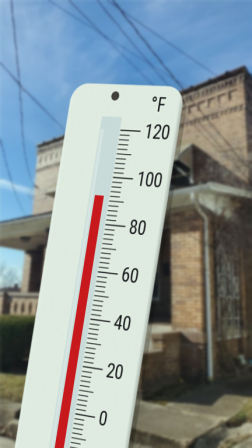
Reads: {"value": 92, "unit": "°F"}
